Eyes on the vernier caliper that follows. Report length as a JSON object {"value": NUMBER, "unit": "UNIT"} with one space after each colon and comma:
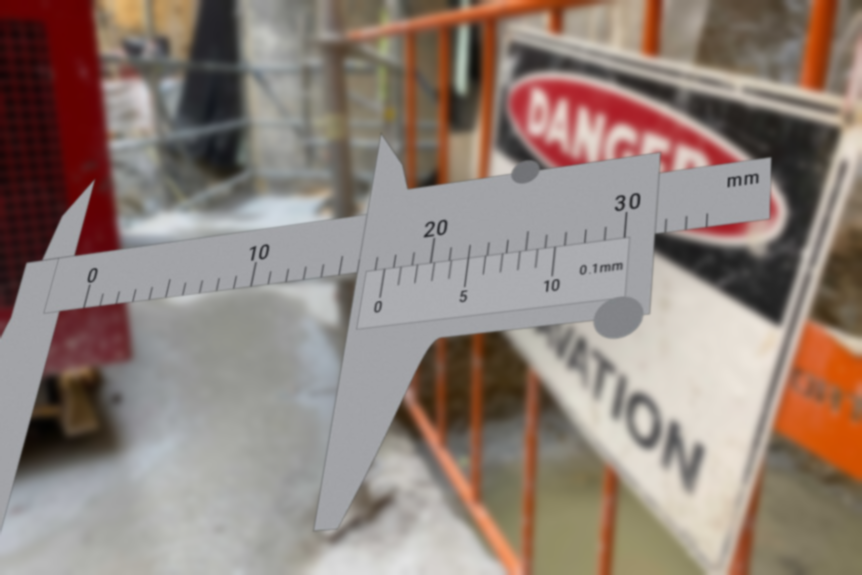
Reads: {"value": 17.5, "unit": "mm"}
